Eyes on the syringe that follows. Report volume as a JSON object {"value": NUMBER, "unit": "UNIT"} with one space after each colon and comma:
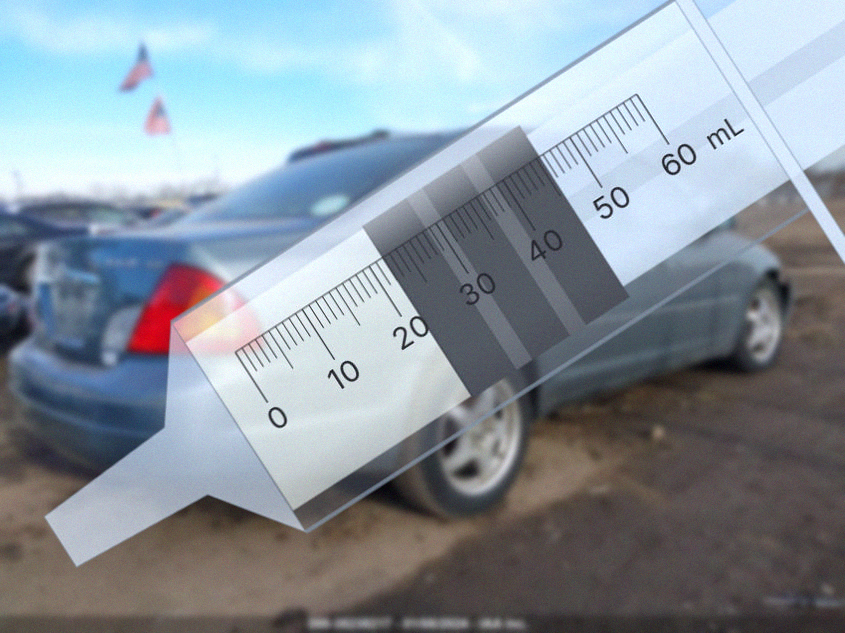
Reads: {"value": 22, "unit": "mL"}
